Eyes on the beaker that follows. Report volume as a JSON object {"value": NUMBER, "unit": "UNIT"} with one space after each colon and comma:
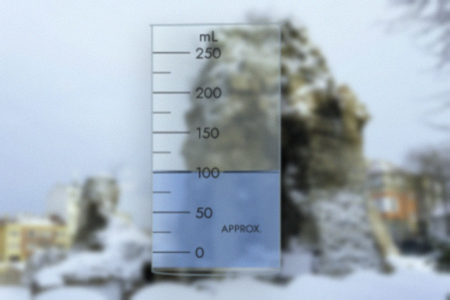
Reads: {"value": 100, "unit": "mL"}
